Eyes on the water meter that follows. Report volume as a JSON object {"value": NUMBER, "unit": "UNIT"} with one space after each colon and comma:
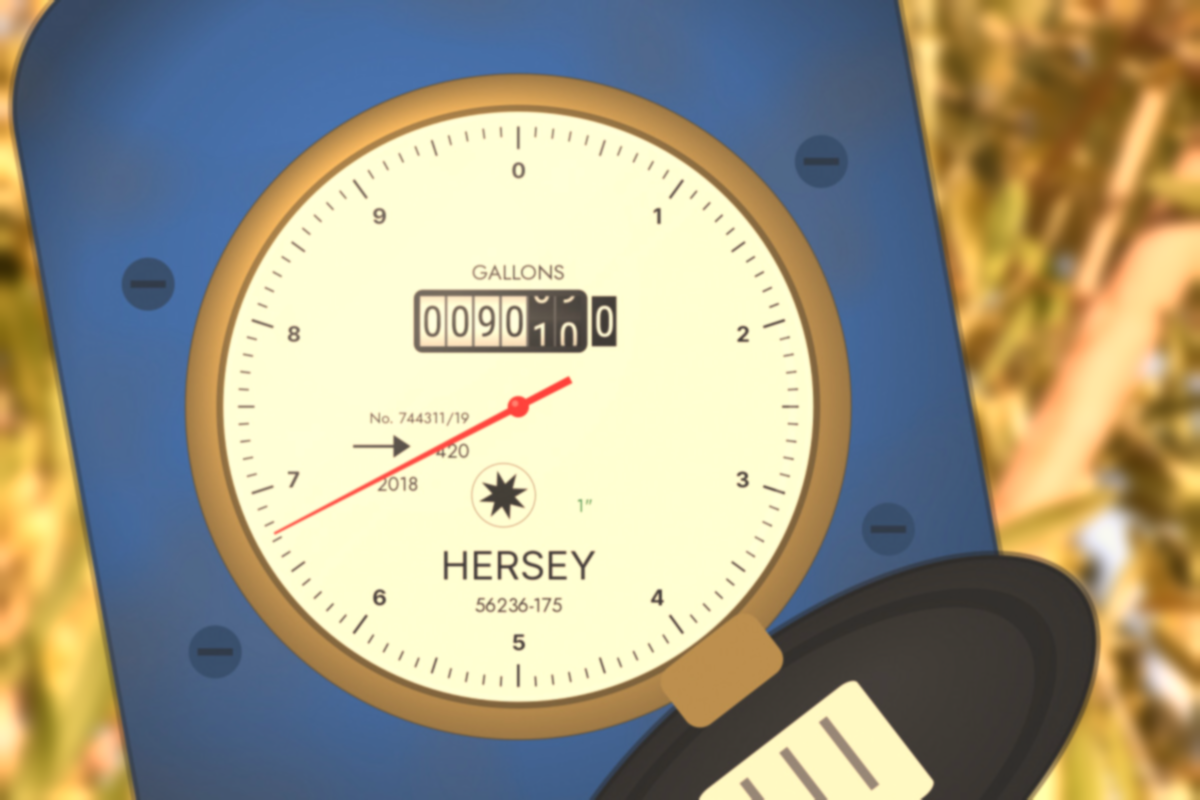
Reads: {"value": 90096.7, "unit": "gal"}
